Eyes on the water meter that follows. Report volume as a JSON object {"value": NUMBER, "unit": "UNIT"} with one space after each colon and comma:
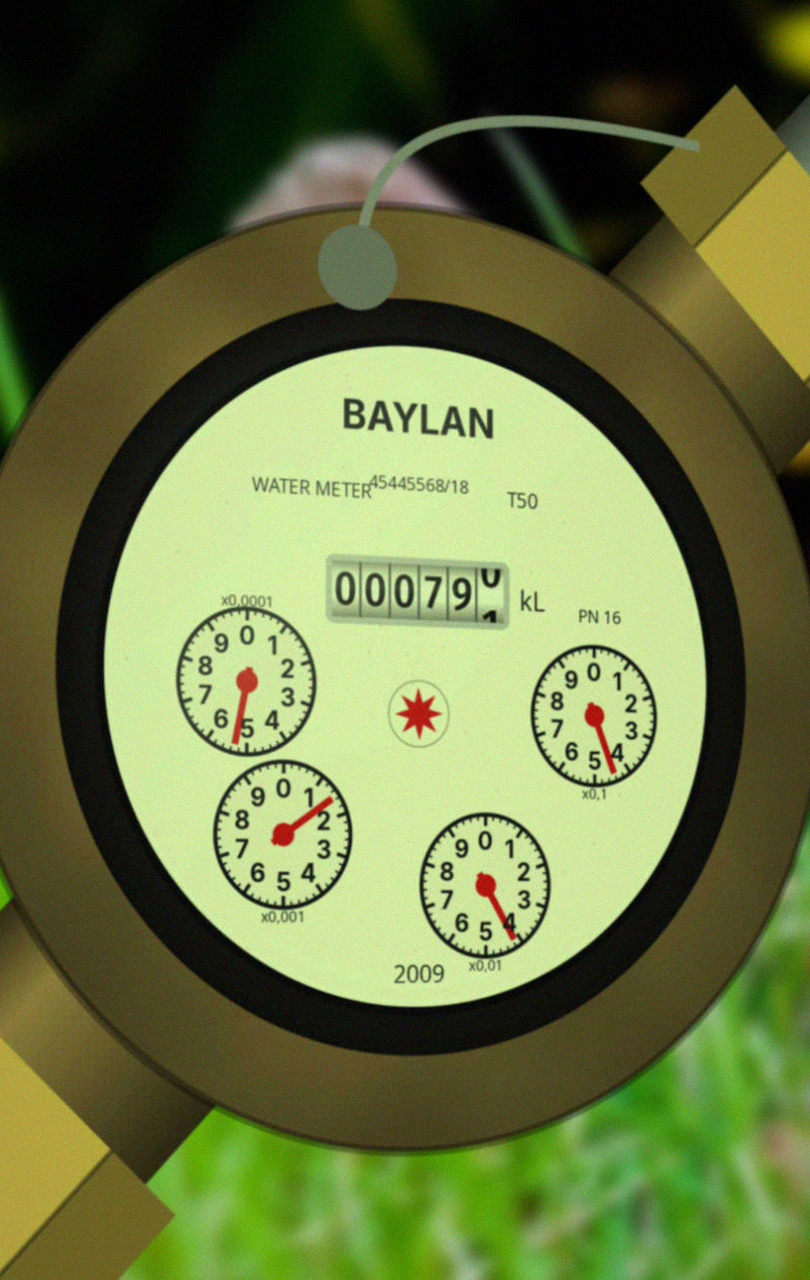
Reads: {"value": 790.4415, "unit": "kL"}
